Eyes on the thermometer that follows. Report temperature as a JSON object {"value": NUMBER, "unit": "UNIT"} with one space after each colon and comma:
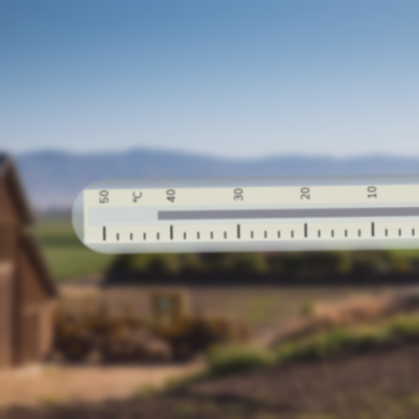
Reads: {"value": 42, "unit": "°C"}
